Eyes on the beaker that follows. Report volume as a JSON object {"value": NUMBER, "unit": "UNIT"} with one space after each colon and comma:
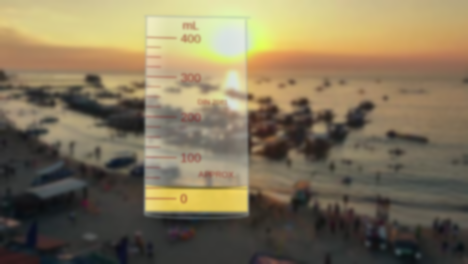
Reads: {"value": 25, "unit": "mL"}
